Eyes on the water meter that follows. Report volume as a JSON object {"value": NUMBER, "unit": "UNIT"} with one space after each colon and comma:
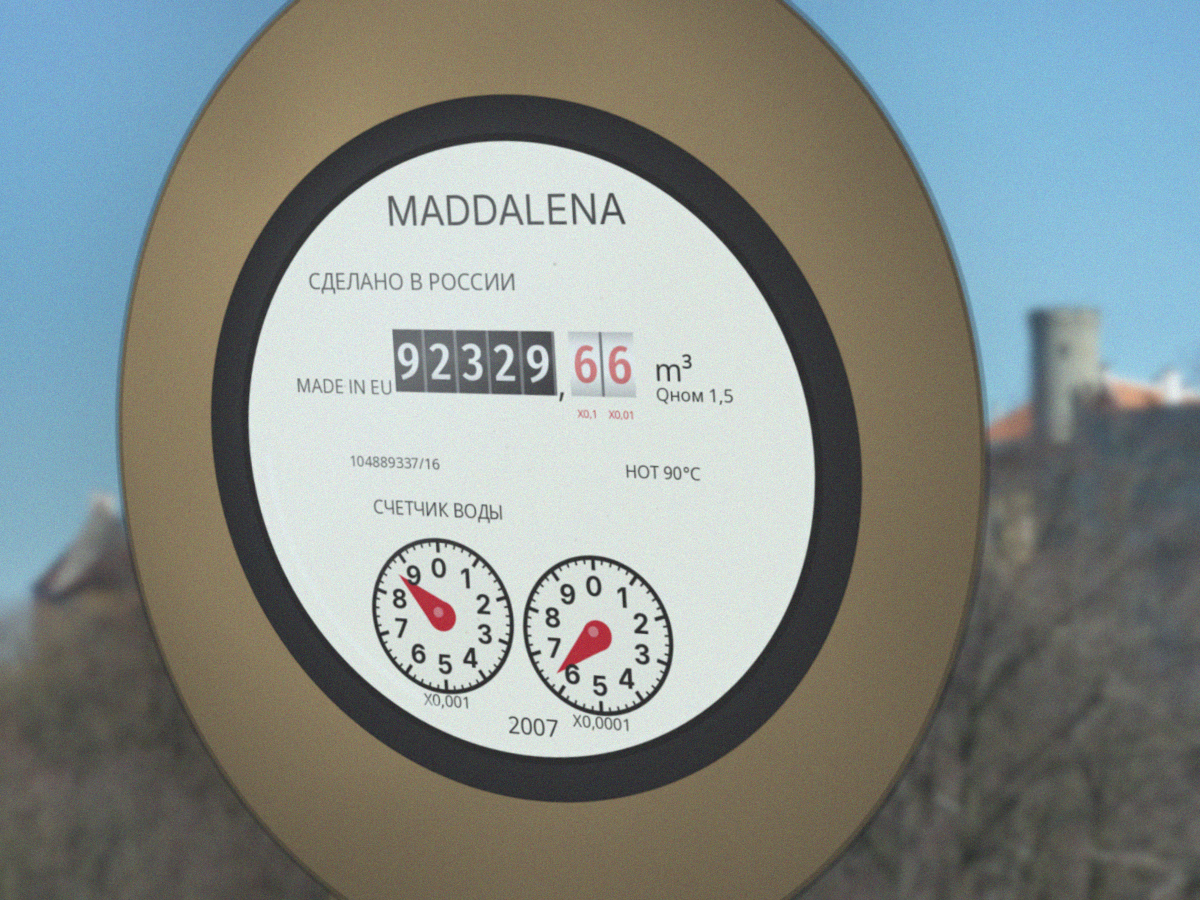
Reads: {"value": 92329.6686, "unit": "m³"}
